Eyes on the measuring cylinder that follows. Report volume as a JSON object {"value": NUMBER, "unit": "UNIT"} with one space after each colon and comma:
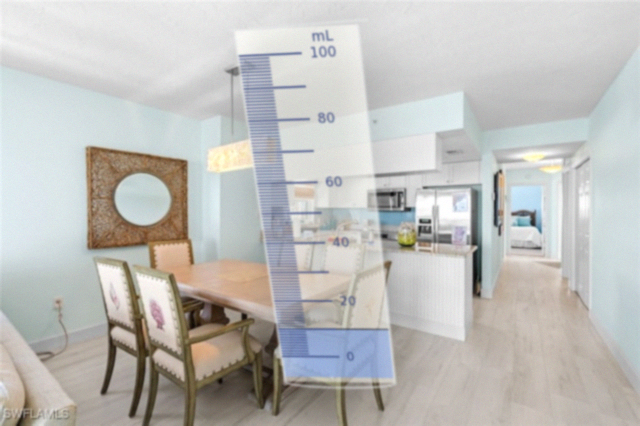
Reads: {"value": 10, "unit": "mL"}
